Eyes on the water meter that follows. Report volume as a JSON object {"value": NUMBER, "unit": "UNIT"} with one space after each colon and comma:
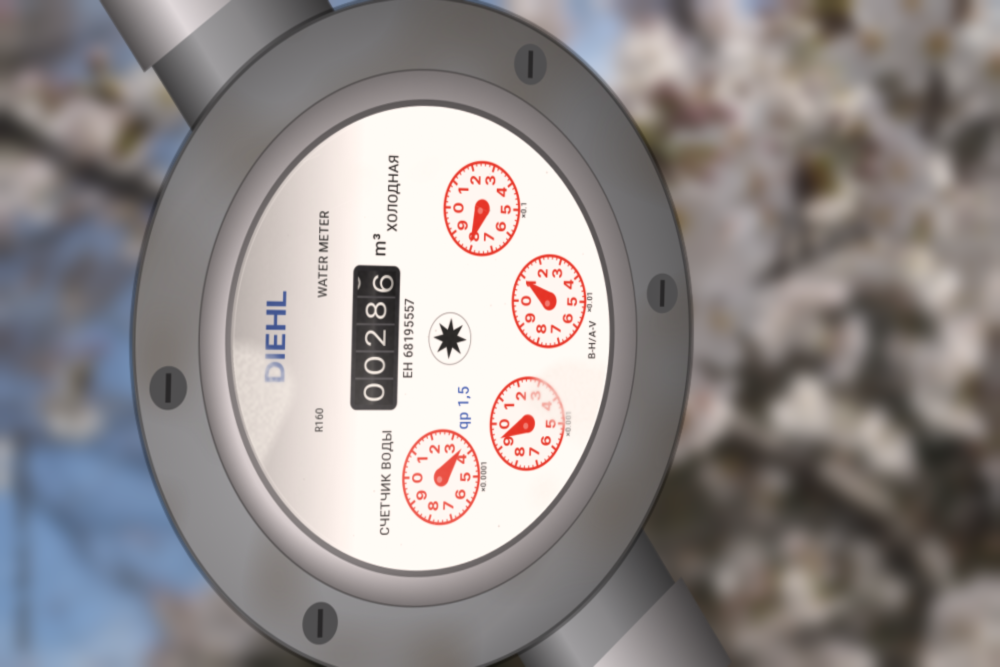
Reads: {"value": 285.8093, "unit": "m³"}
